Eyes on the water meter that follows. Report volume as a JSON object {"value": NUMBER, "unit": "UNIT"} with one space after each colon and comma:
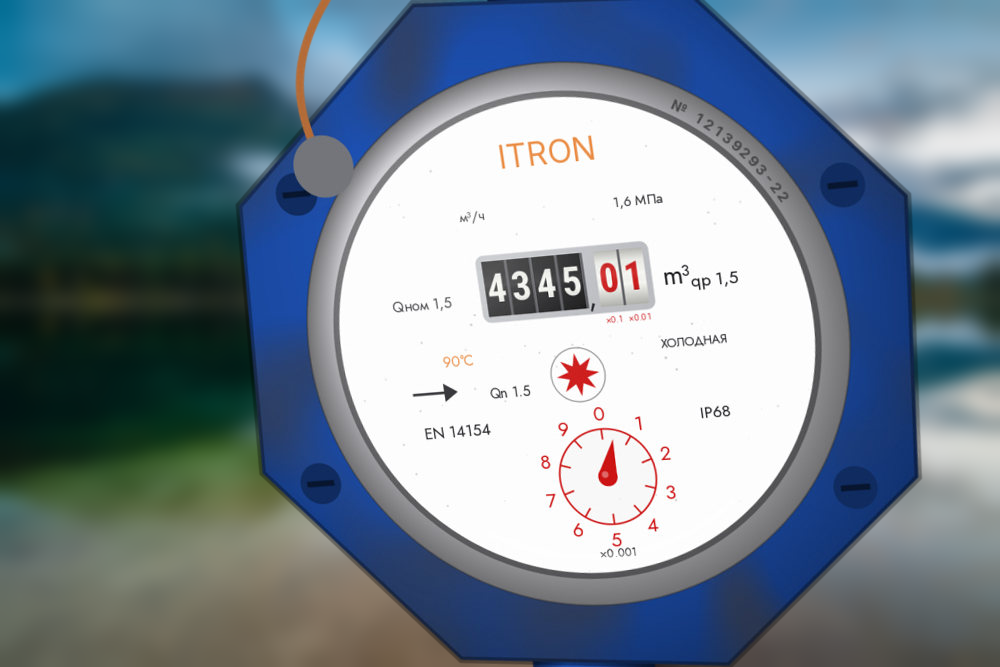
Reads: {"value": 4345.010, "unit": "m³"}
